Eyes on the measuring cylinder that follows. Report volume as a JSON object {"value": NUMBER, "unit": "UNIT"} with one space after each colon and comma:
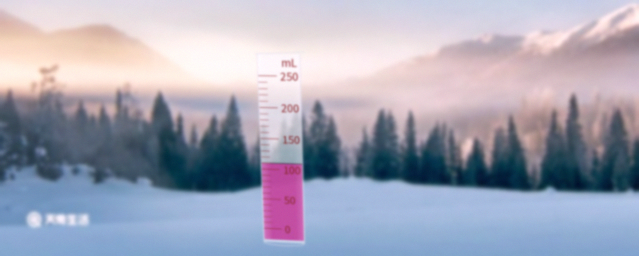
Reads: {"value": 110, "unit": "mL"}
